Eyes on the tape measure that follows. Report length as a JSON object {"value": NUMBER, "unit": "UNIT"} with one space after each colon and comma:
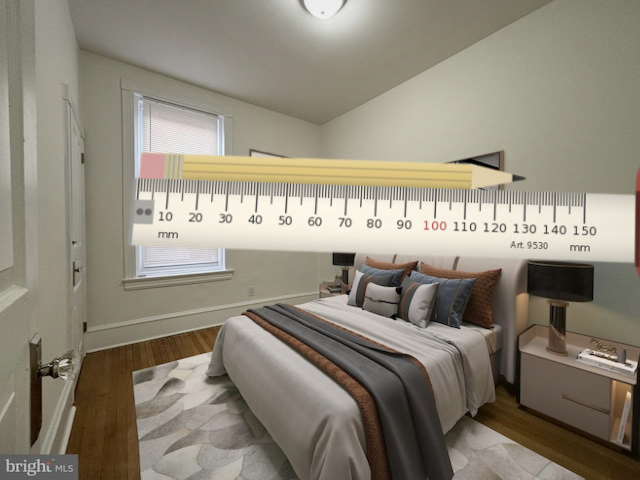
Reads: {"value": 130, "unit": "mm"}
